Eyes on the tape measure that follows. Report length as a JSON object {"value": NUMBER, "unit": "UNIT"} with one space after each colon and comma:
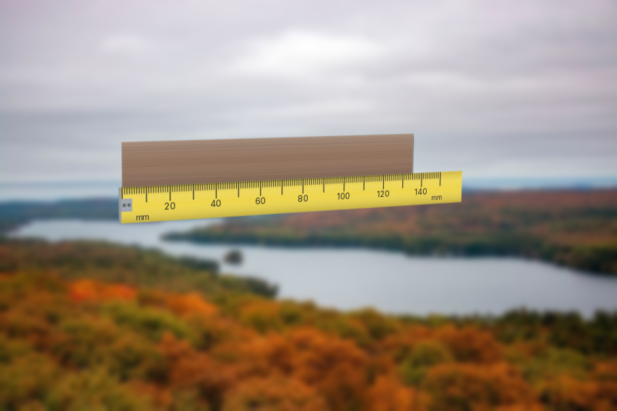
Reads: {"value": 135, "unit": "mm"}
